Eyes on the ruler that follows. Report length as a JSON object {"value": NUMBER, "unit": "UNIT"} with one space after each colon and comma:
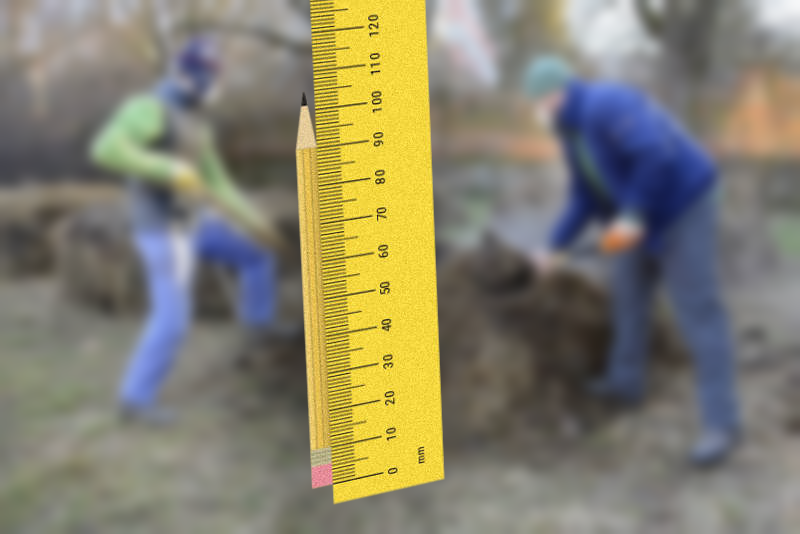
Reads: {"value": 105, "unit": "mm"}
